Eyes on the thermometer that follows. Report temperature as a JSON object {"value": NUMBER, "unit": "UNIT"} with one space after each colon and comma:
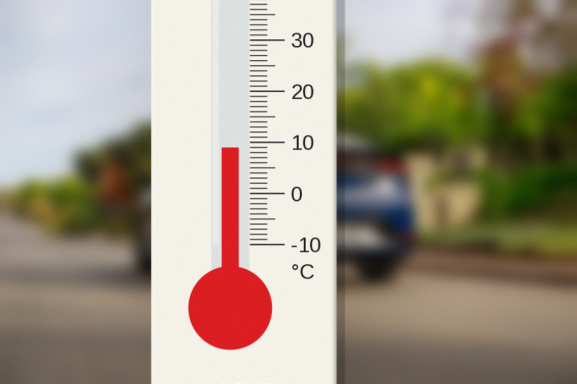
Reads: {"value": 9, "unit": "°C"}
